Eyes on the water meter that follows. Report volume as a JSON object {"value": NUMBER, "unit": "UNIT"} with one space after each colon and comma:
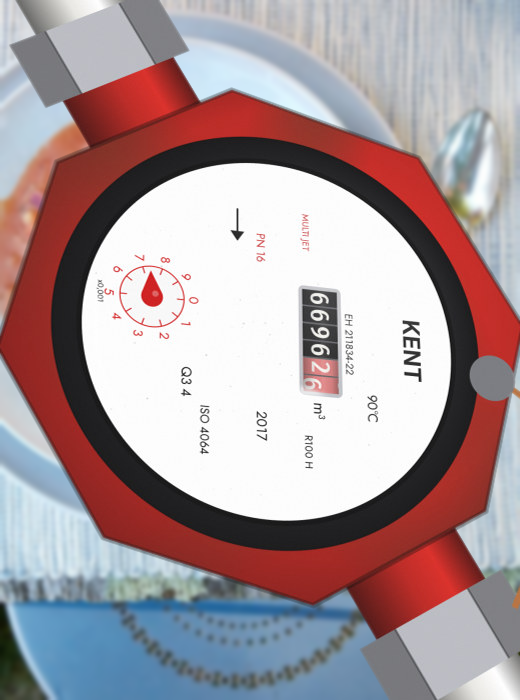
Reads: {"value": 6696.257, "unit": "m³"}
